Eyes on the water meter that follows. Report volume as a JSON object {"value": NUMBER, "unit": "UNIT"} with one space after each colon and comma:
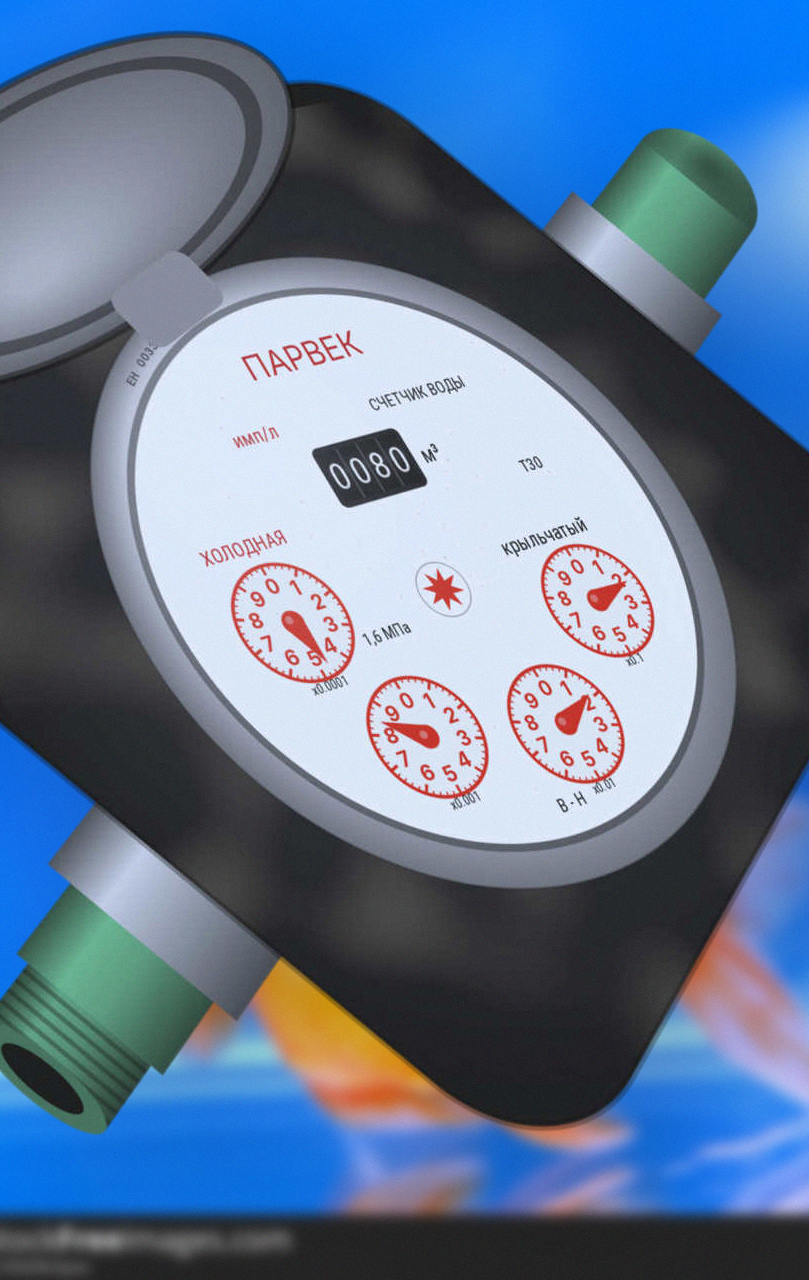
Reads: {"value": 80.2184, "unit": "m³"}
